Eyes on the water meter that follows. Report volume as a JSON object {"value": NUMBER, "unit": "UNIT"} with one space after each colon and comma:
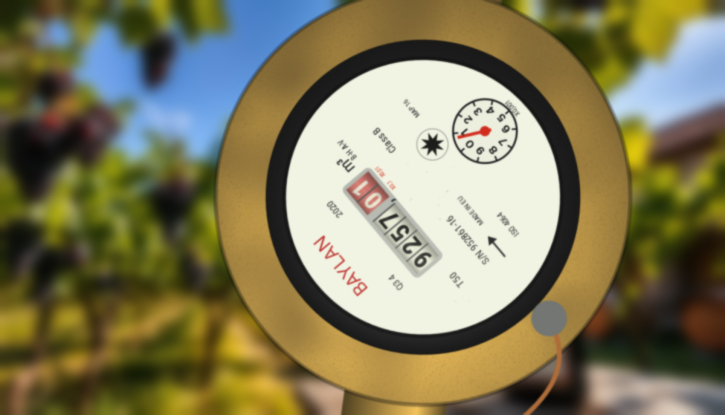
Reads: {"value": 9257.010, "unit": "m³"}
